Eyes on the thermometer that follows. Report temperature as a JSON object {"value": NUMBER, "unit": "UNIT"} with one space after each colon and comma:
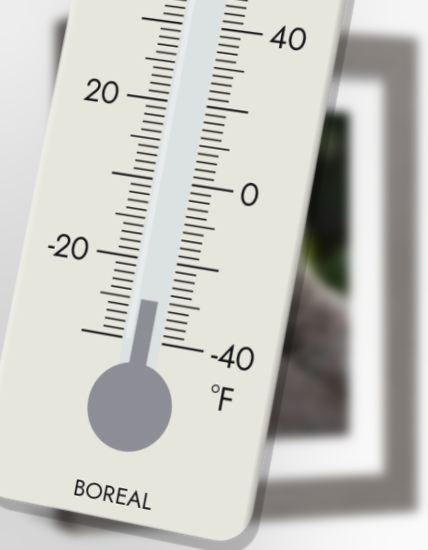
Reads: {"value": -30, "unit": "°F"}
